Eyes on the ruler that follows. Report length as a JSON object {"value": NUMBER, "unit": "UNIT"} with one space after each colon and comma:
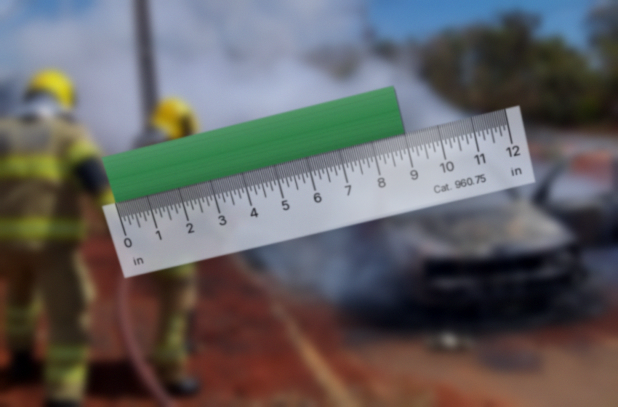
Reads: {"value": 9, "unit": "in"}
